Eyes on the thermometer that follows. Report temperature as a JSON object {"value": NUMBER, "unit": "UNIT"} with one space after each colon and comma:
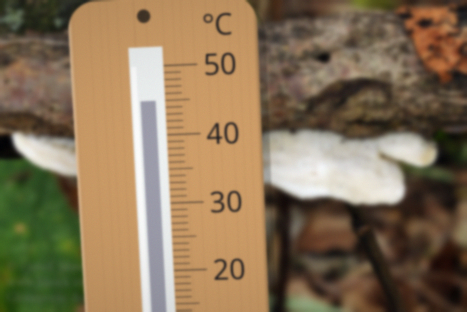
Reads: {"value": 45, "unit": "°C"}
